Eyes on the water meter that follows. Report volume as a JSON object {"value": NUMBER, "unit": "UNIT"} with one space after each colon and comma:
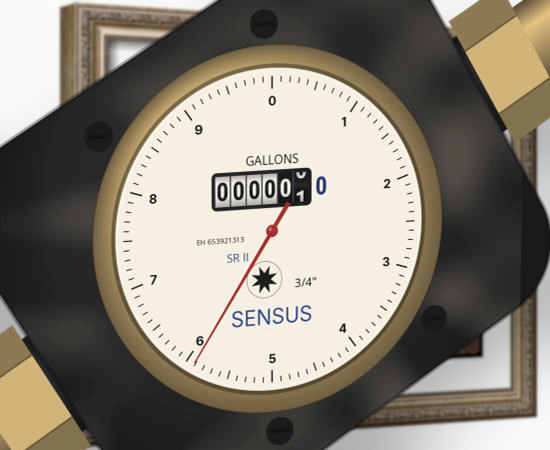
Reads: {"value": 5.9, "unit": "gal"}
